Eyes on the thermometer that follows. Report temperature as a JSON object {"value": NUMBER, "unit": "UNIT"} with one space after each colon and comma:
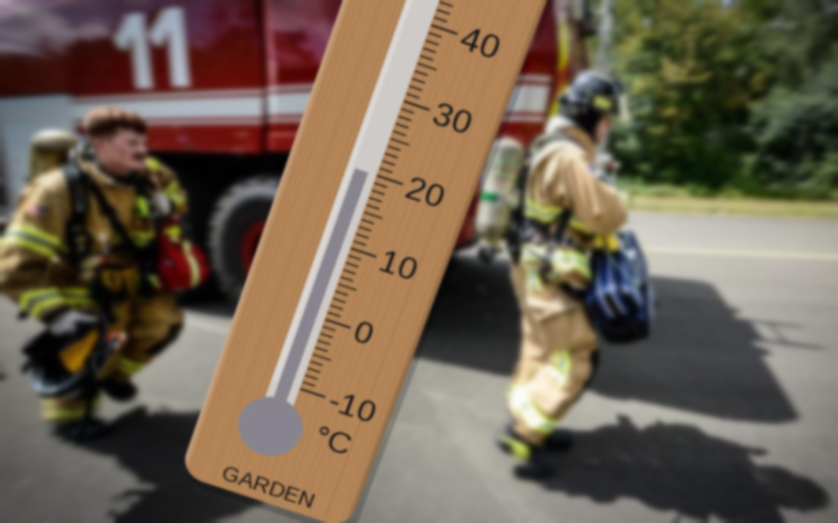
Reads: {"value": 20, "unit": "°C"}
